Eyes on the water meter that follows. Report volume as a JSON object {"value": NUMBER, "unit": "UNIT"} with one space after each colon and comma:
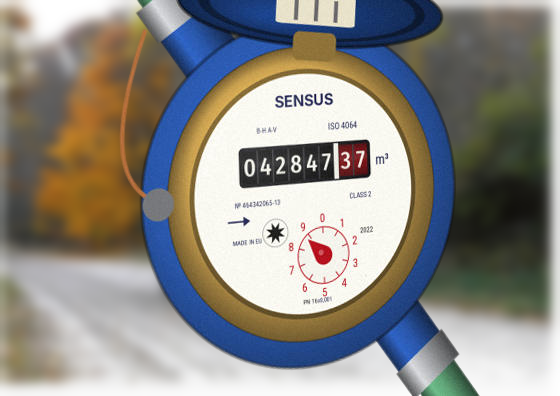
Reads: {"value": 42847.378, "unit": "m³"}
